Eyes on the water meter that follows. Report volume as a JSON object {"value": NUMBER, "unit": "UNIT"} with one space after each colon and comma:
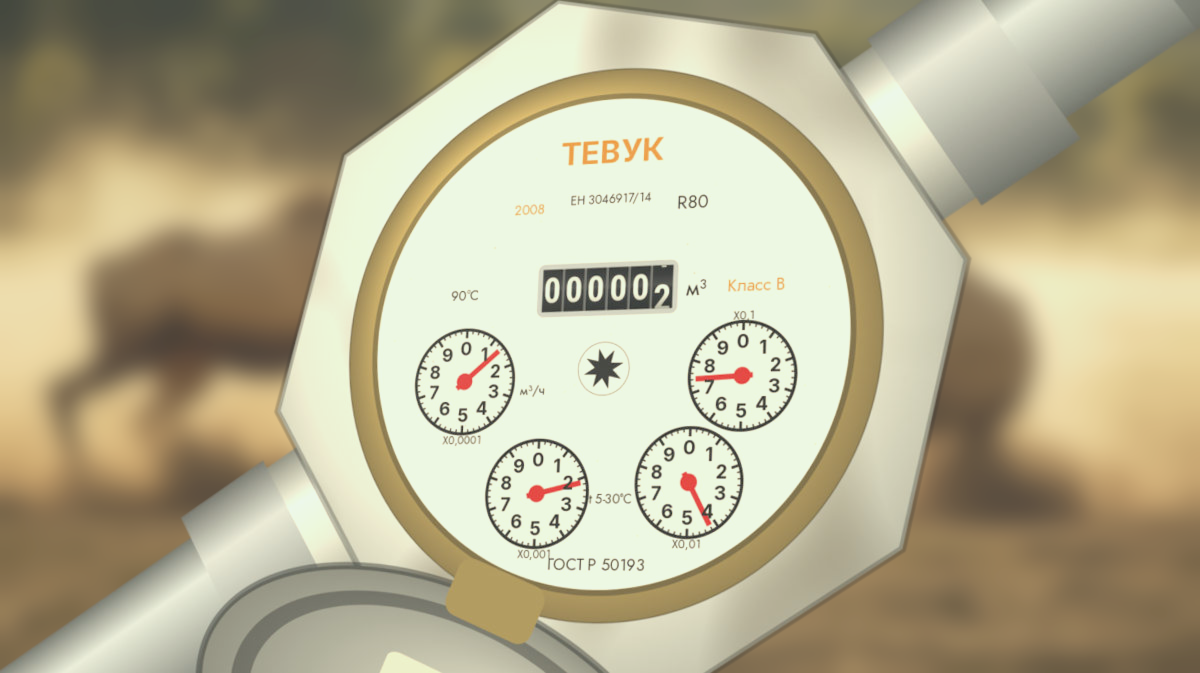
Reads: {"value": 1.7421, "unit": "m³"}
